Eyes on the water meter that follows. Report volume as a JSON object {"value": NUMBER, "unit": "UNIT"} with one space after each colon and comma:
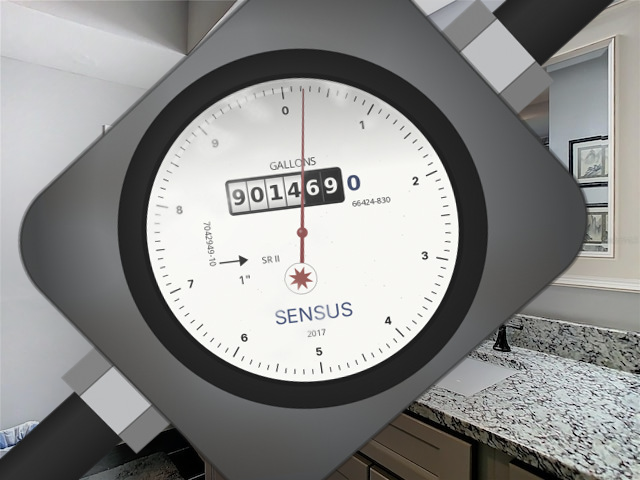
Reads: {"value": 9014690.2, "unit": "gal"}
